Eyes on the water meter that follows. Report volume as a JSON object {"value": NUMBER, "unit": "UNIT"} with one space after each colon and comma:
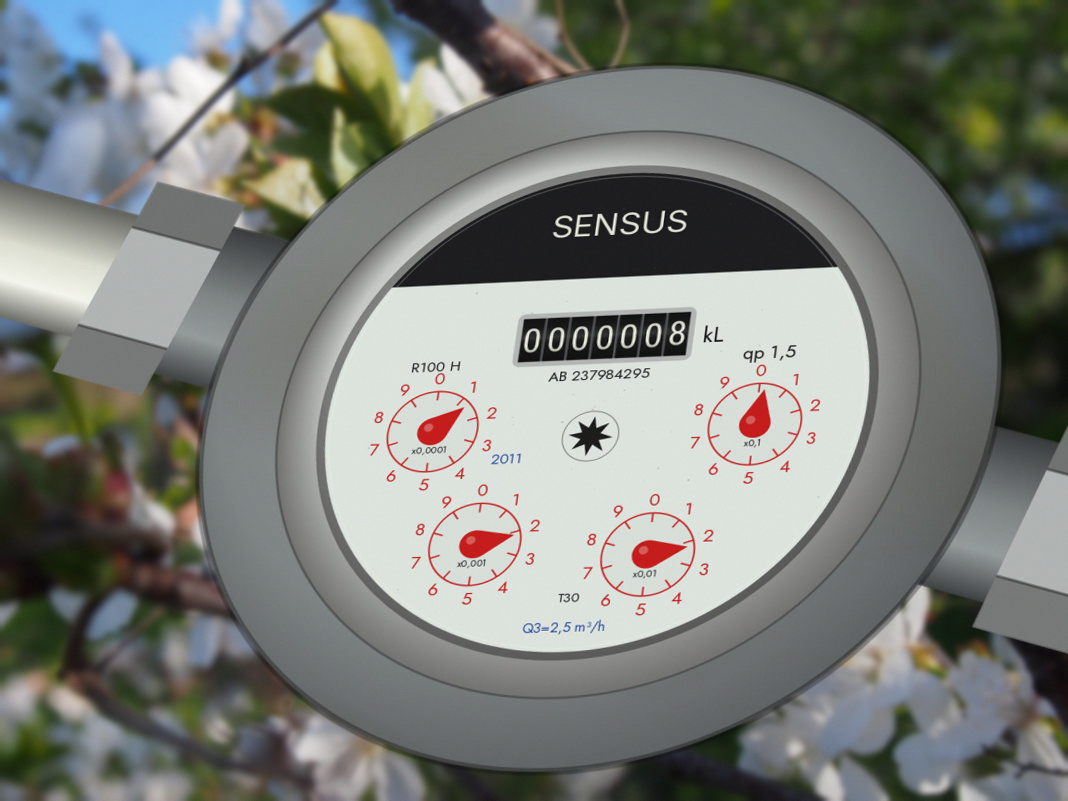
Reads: {"value": 8.0221, "unit": "kL"}
